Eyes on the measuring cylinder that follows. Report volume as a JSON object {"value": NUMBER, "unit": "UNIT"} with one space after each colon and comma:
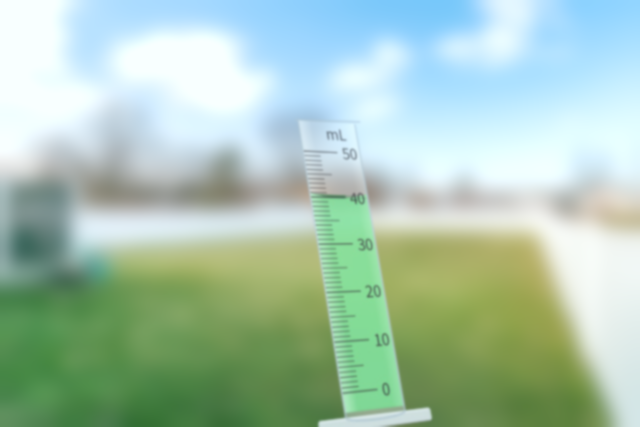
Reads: {"value": 40, "unit": "mL"}
